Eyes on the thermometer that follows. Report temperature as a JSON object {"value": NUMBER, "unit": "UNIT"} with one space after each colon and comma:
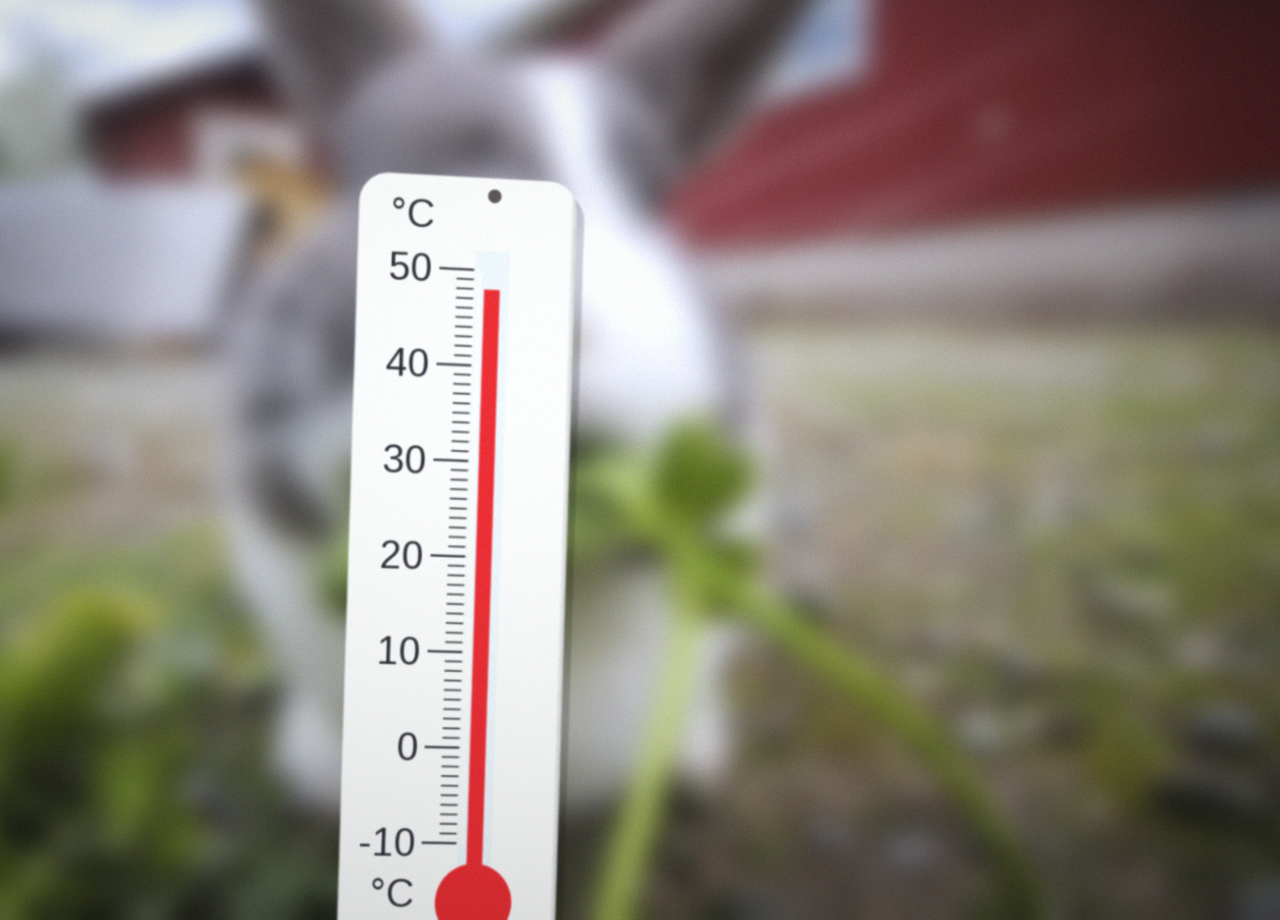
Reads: {"value": 48, "unit": "°C"}
